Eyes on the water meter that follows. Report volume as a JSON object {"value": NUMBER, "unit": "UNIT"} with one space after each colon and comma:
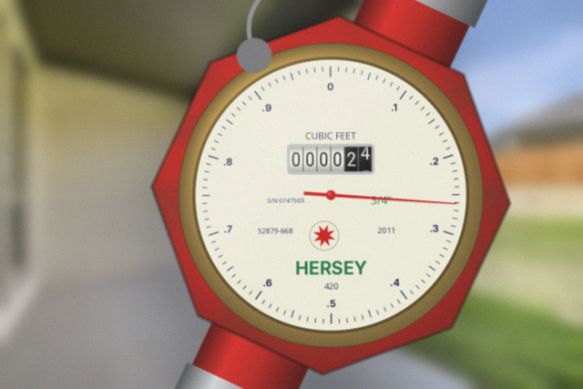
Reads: {"value": 24.26, "unit": "ft³"}
